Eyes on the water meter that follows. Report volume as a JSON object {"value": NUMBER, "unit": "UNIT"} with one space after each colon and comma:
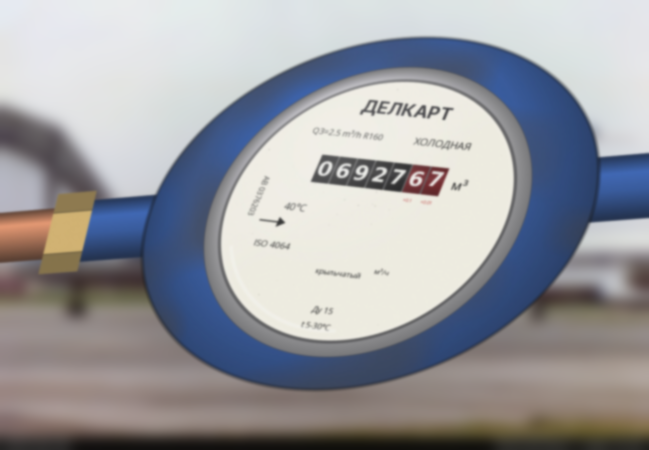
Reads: {"value": 6927.67, "unit": "m³"}
